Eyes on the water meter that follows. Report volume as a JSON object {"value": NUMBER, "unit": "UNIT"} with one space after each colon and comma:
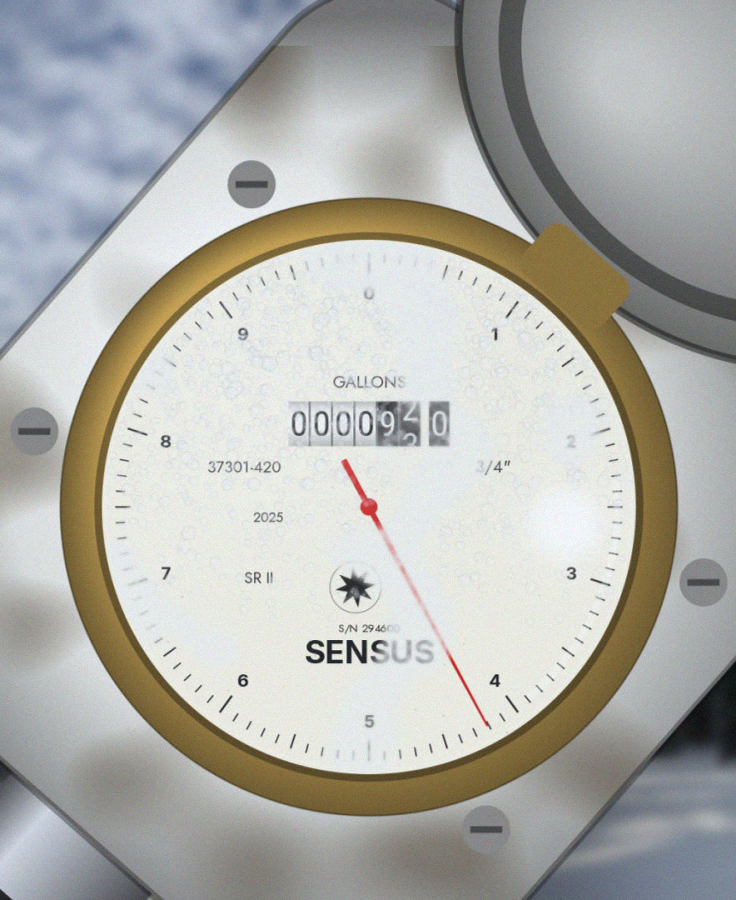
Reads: {"value": 924.2, "unit": "gal"}
